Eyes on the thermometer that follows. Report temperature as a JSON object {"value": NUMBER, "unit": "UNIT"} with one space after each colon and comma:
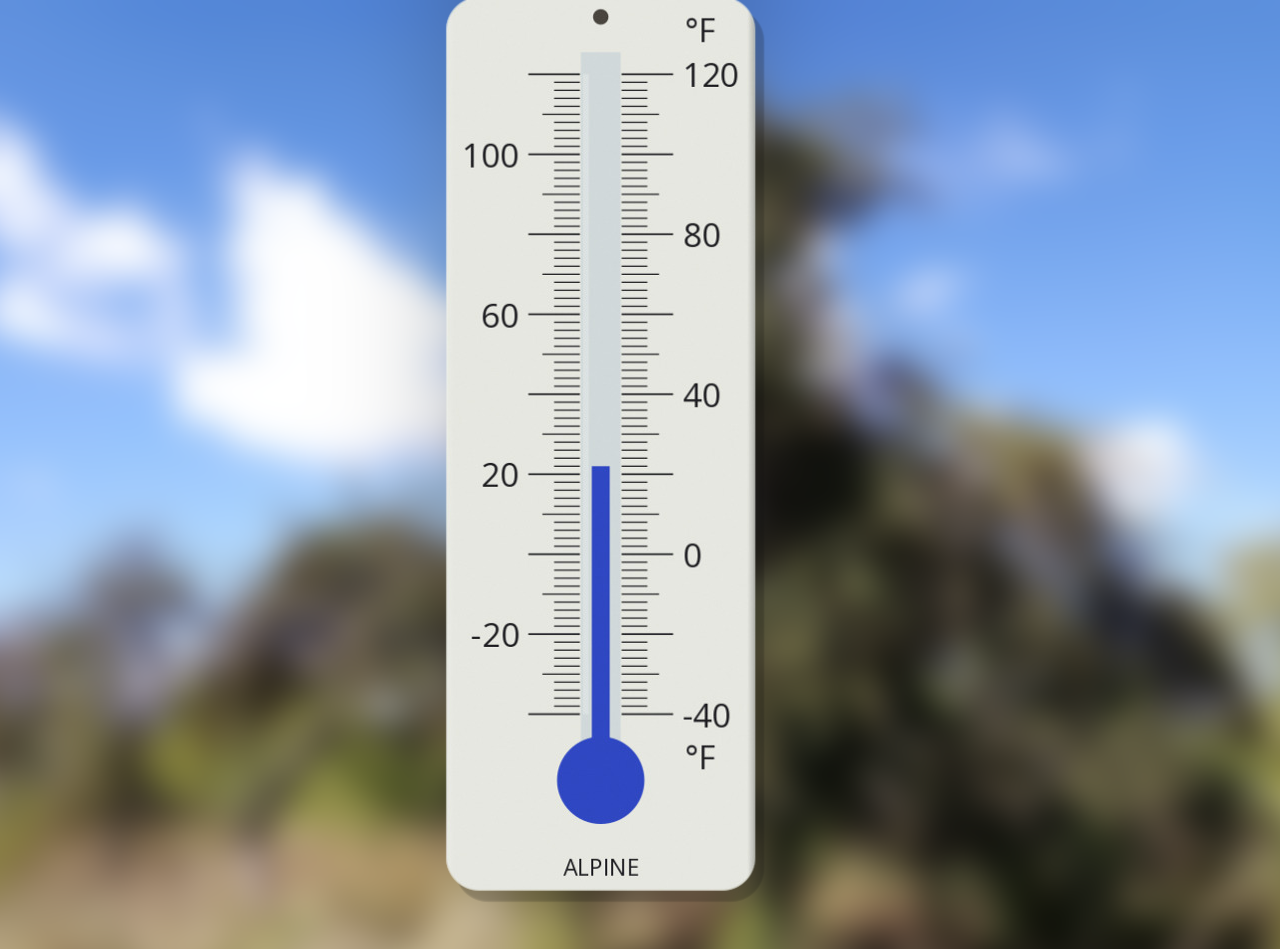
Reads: {"value": 22, "unit": "°F"}
